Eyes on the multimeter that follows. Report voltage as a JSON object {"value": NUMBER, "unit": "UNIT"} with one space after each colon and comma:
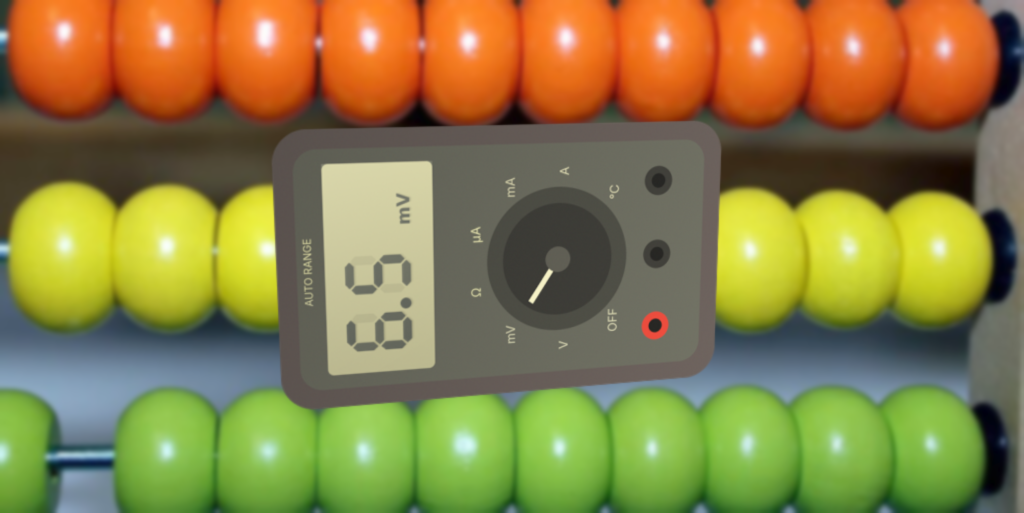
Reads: {"value": 6.5, "unit": "mV"}
